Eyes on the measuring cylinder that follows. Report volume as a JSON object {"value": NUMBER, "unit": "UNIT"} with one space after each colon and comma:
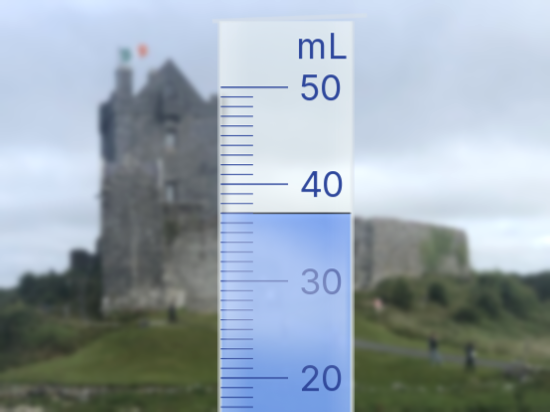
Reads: {"value": 37, "unit": "mL"}
